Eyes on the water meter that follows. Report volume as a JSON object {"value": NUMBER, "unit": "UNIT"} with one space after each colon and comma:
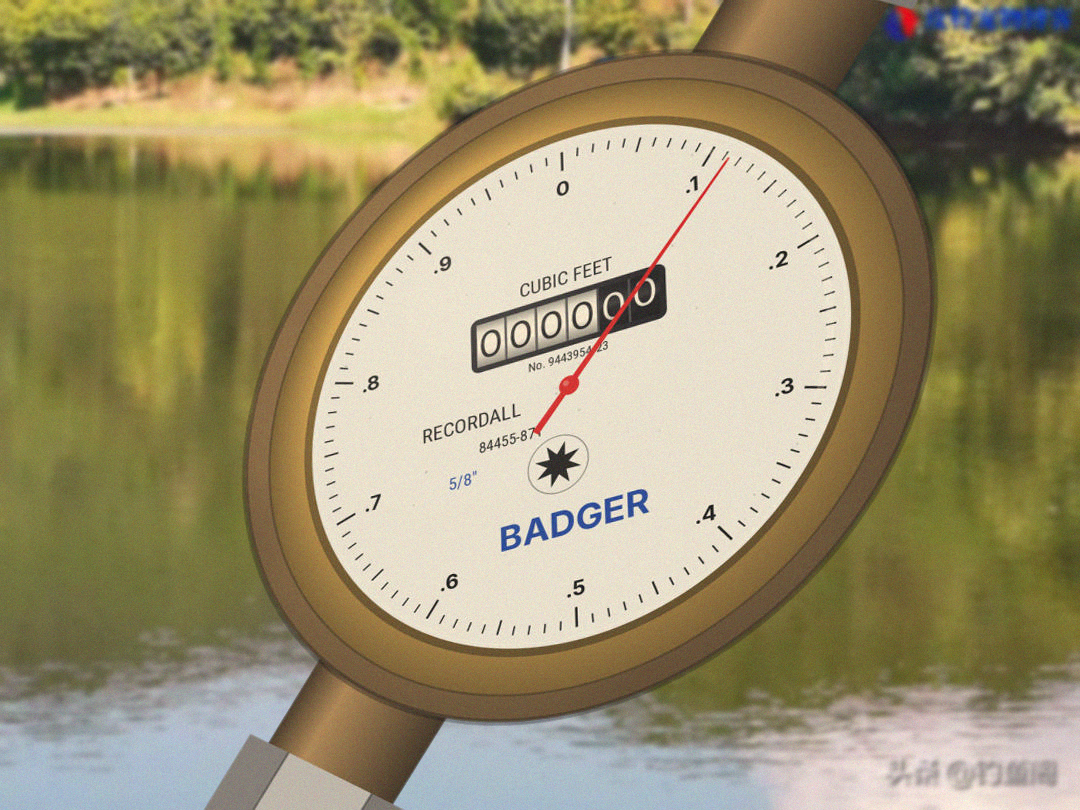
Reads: {"value": 0.11, "unit": "ft³"}
